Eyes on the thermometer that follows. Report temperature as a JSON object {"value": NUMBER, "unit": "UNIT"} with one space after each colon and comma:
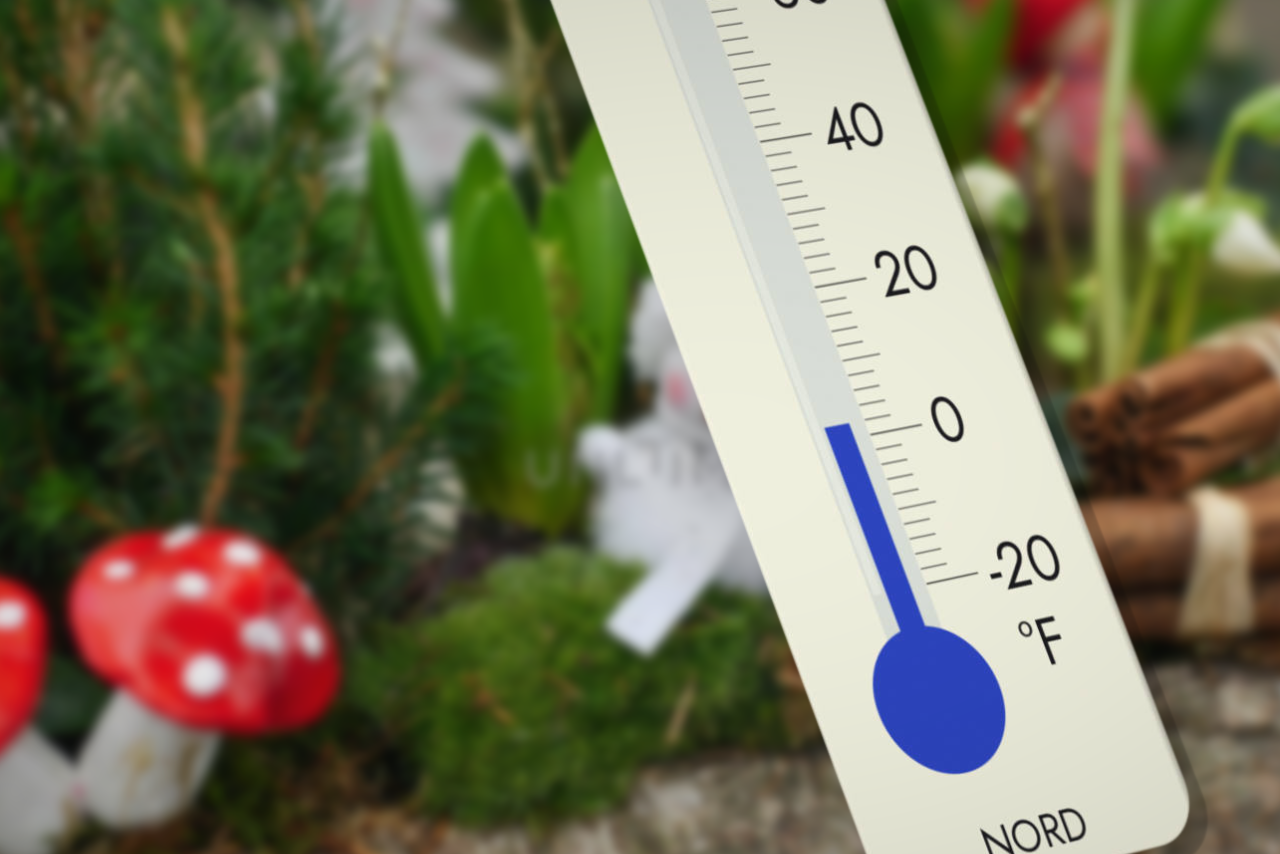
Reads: {"value": 2, "unit": "°F"}
